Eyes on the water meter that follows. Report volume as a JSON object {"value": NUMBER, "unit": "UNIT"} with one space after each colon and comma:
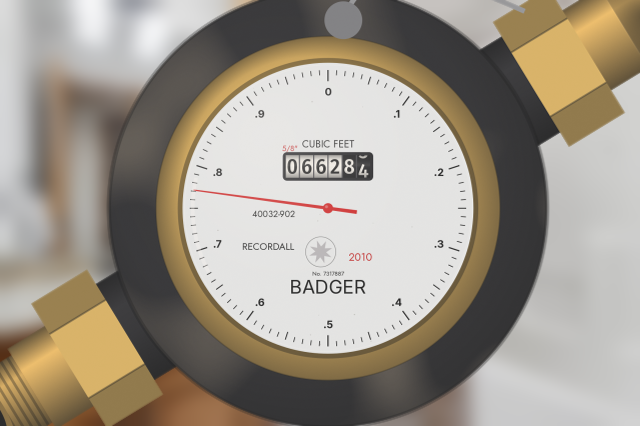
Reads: {"value": 66283.77, "unit": "ft³"}
